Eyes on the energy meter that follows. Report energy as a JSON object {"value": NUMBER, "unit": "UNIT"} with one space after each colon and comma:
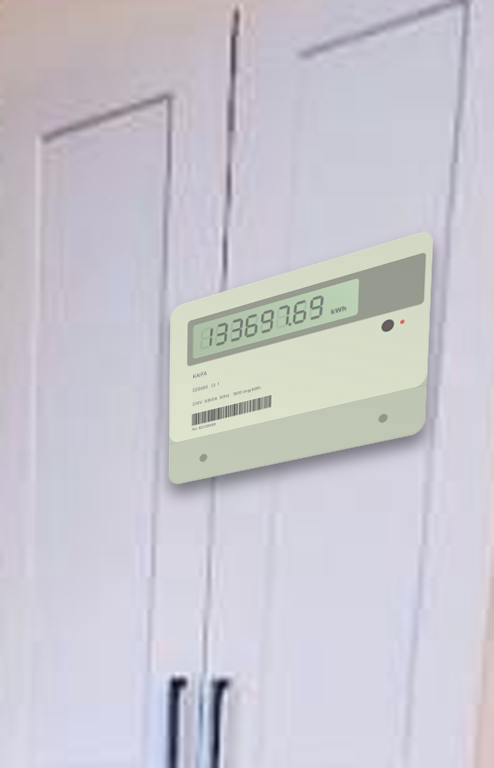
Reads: {"value": 133697.69, "unit": "kWh"}
